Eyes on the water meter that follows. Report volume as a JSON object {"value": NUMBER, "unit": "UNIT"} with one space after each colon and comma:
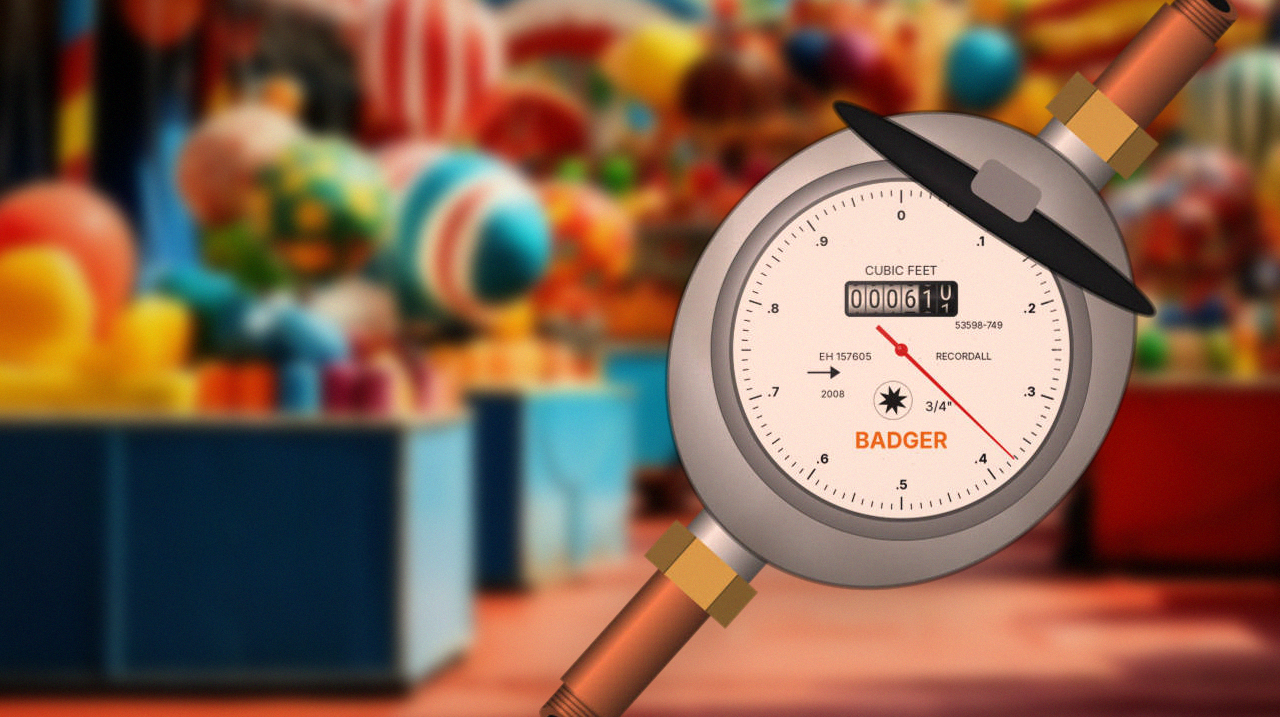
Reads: {"value": 610.37, "unit": "ft³"}
